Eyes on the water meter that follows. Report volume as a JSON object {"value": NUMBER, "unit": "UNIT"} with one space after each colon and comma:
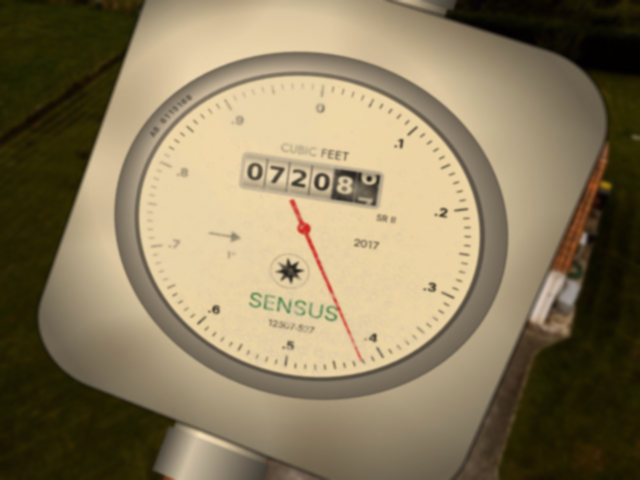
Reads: {"value": 72086.42, "unit": "ft³"}
